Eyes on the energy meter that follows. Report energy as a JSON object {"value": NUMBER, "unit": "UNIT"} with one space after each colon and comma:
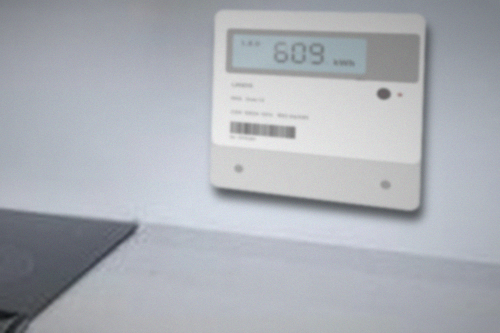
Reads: {"value": 609, "unit": "kWh"}
